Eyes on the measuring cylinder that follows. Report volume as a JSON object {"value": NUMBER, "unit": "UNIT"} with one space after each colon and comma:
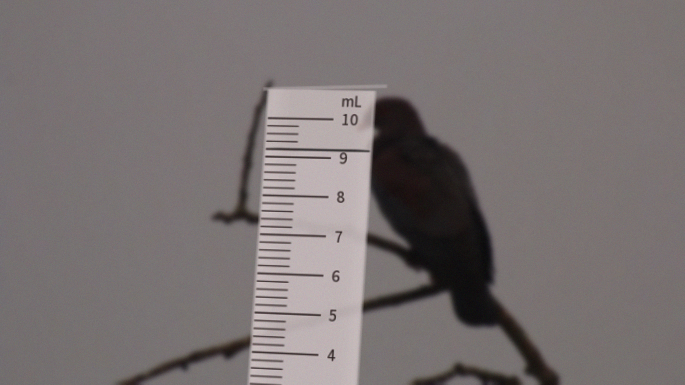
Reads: {"value": 9.2, "unit": "mL"}
